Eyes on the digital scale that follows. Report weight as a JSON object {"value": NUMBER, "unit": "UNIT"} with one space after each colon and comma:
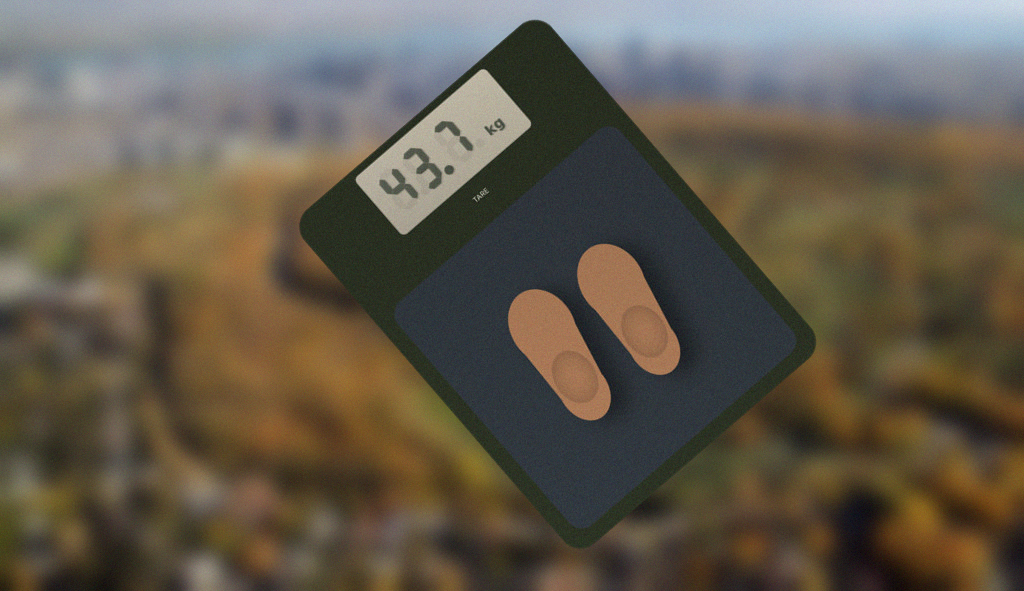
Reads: {"value": 43.7, "unit": "kg"}
